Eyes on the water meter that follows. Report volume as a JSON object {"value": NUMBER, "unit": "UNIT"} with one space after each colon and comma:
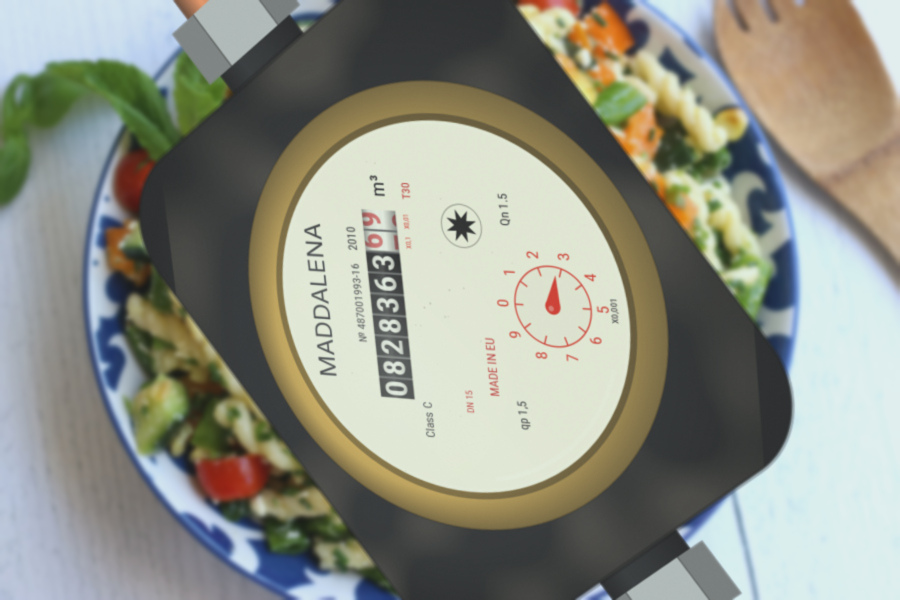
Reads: {"value": 828363.692, "unit": "m³"}
